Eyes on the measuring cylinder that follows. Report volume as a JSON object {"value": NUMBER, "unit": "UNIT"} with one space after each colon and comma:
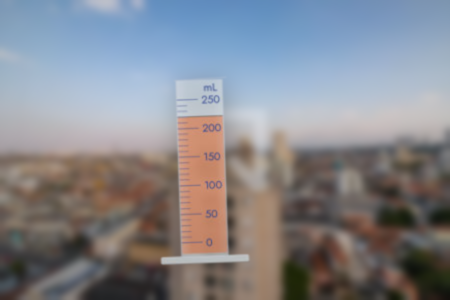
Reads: {"value": 220, "unit": "mL"}
